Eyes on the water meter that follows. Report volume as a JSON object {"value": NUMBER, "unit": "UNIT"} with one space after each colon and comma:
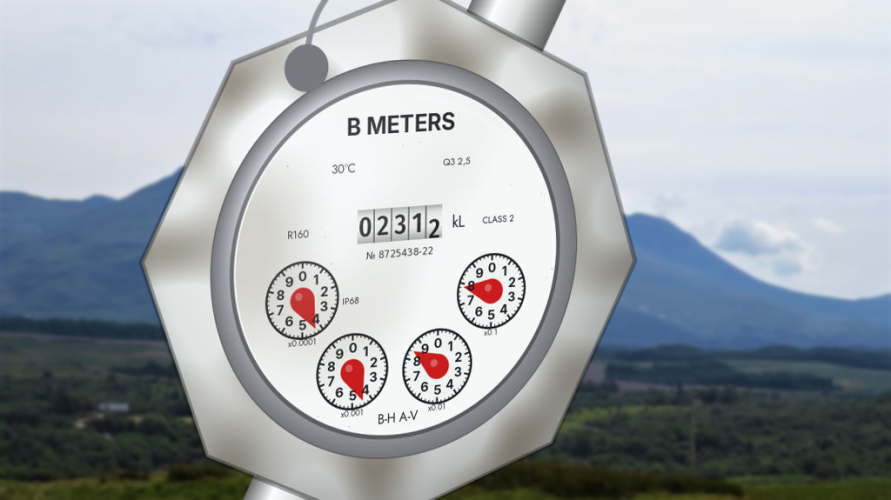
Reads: {"value": 2311.7844, "unit": "kL"}
